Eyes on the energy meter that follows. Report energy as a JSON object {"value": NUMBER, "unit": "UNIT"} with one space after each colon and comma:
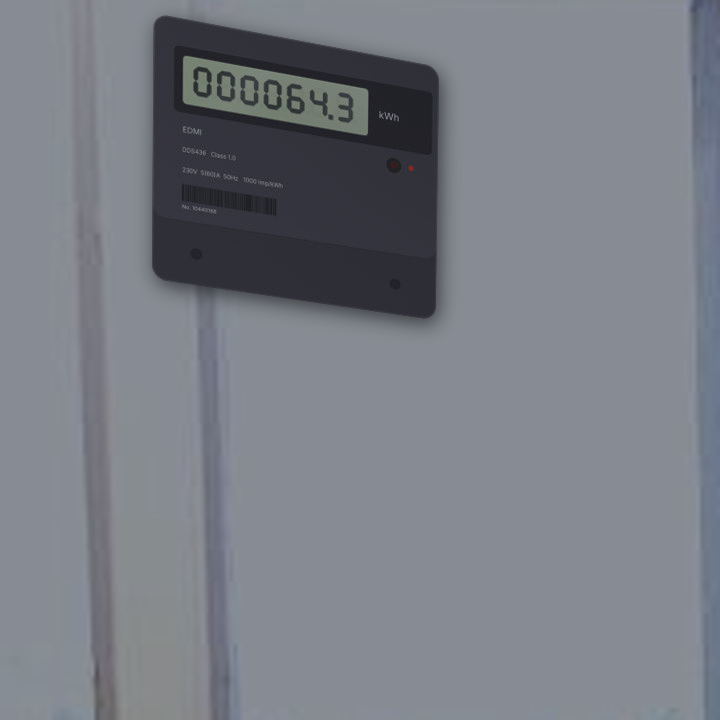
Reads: {"value": 64.3, "unit": "kWh"}
